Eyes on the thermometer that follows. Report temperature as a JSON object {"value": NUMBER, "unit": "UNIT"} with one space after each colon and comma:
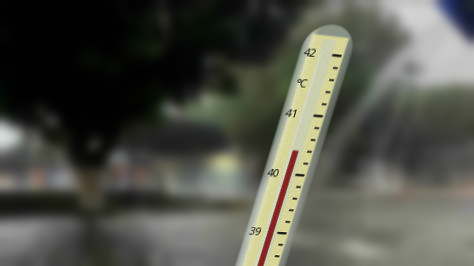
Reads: {"value": 40.4, "unit": "°C"}
